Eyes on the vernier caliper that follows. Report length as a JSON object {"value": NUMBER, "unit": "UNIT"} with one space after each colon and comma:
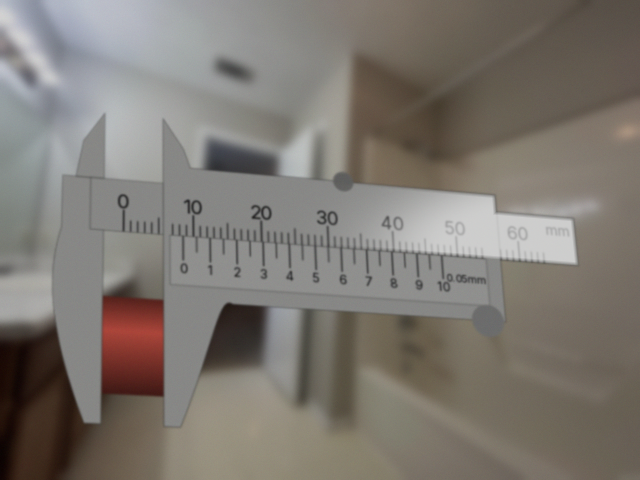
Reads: {"value": 8.5, "unit": "mm"}
